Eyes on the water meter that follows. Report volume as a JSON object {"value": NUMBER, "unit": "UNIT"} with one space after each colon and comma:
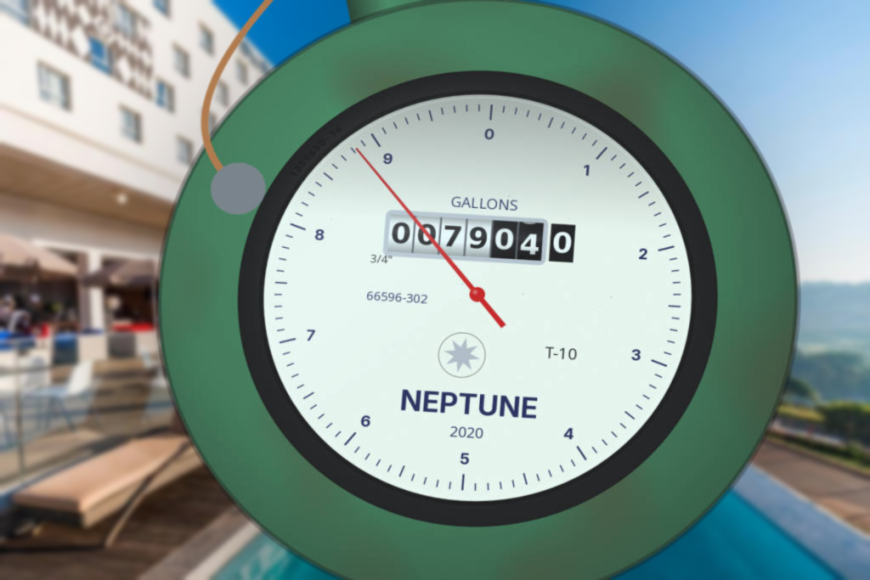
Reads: {"value": 79038.8, "unit": "gal"}
